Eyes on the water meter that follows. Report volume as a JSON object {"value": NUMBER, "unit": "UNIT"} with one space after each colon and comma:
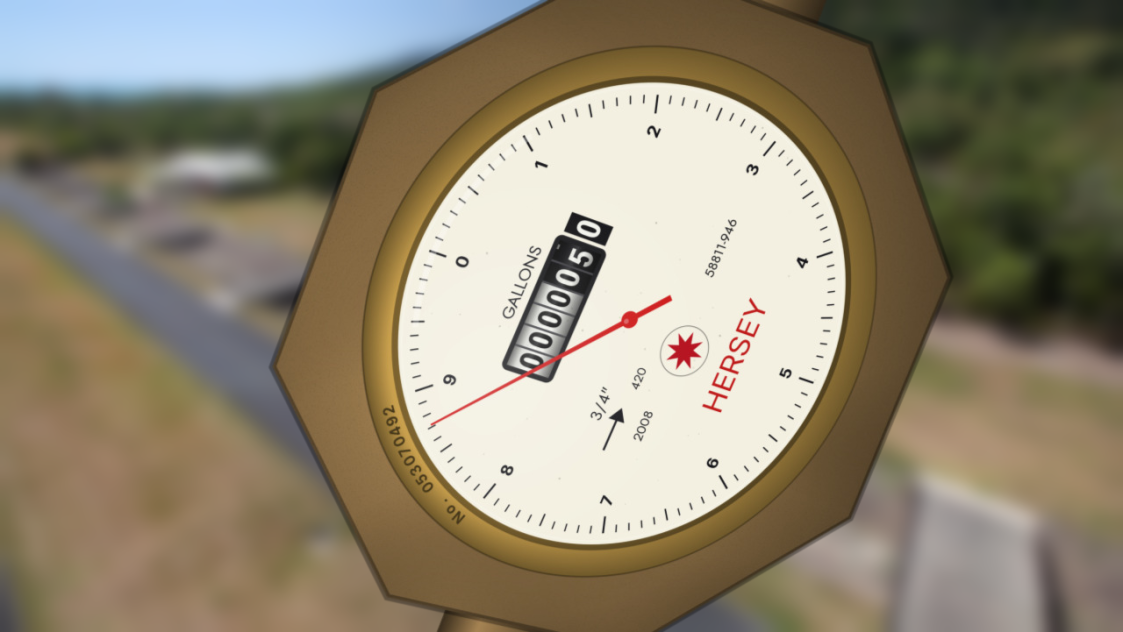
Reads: {"value": 48.7, "unit": "gal"}
